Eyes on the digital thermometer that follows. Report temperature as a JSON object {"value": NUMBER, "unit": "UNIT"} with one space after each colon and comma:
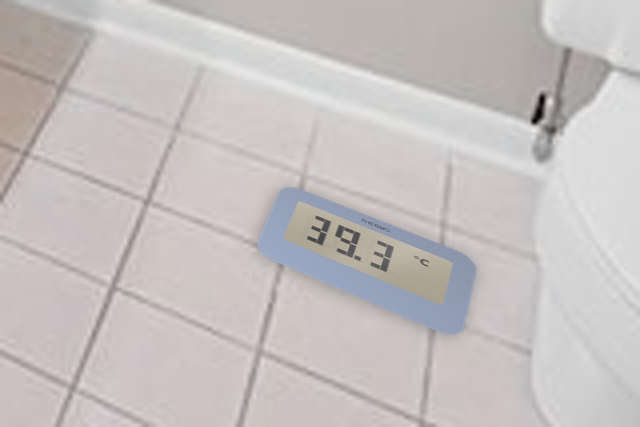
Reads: {"value": 39.3, "unit": "°C"}
